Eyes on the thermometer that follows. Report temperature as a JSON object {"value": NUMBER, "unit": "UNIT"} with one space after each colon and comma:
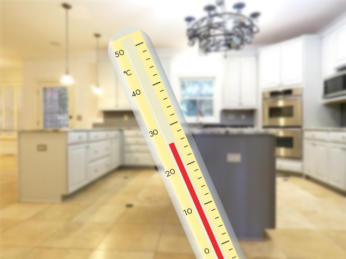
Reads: {"value": 26, "unit": "°C"}
